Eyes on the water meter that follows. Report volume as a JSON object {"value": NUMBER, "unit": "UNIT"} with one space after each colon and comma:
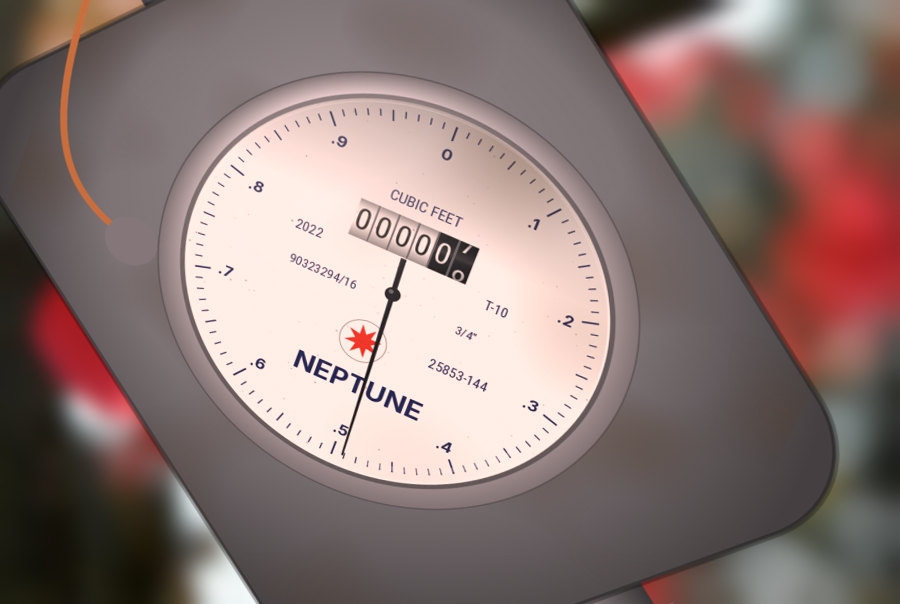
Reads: {"value": 7.49, "unit": "ft³"}
